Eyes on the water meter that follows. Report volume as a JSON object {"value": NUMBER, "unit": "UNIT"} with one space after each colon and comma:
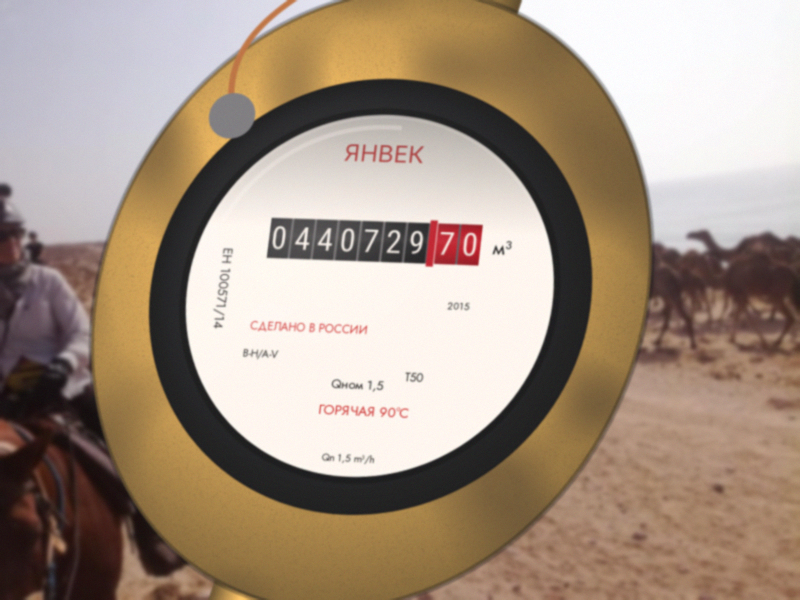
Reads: {"value": 440729.70, "unit": "m³"}
